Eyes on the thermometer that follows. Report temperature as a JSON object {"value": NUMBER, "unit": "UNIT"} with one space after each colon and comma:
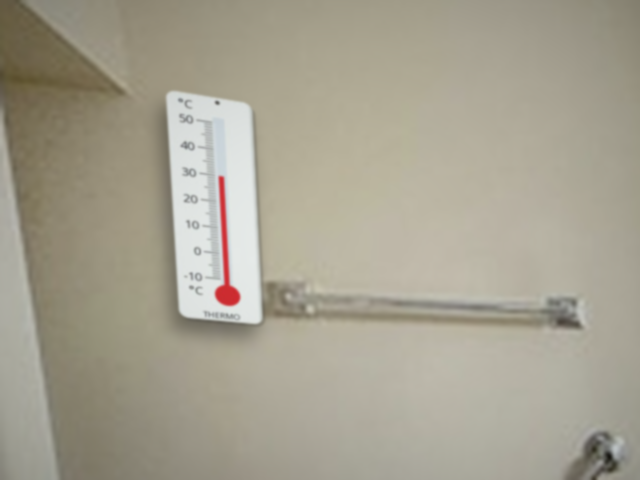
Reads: {"value": 30, "unit": "°C"}
